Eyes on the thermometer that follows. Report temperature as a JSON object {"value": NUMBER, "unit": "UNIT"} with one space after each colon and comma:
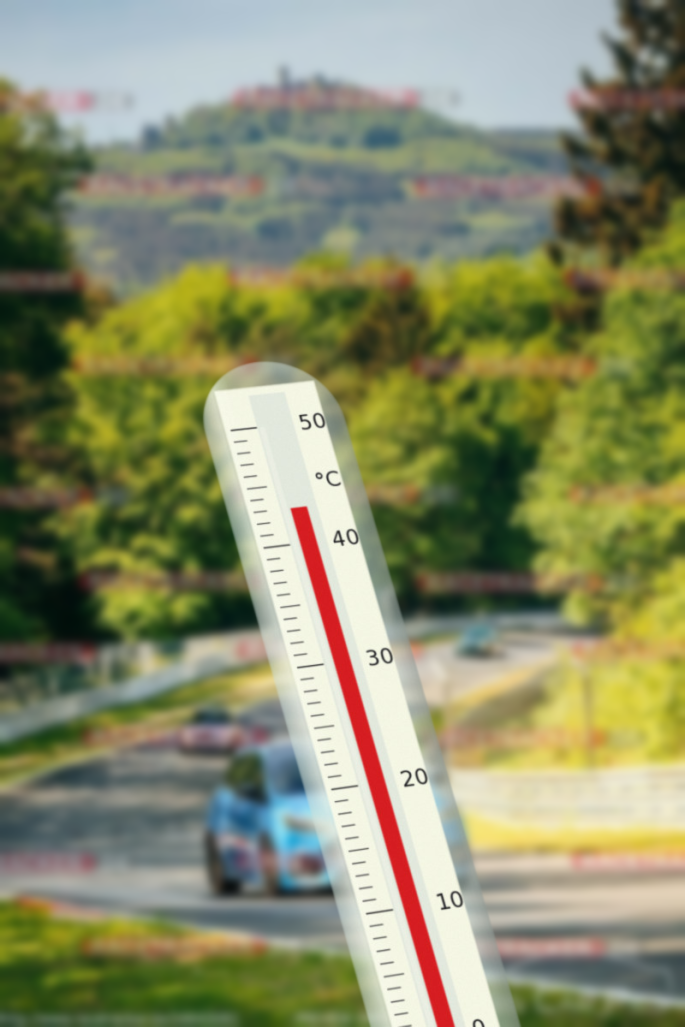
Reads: {"value": 43, "unit": "°C"}
